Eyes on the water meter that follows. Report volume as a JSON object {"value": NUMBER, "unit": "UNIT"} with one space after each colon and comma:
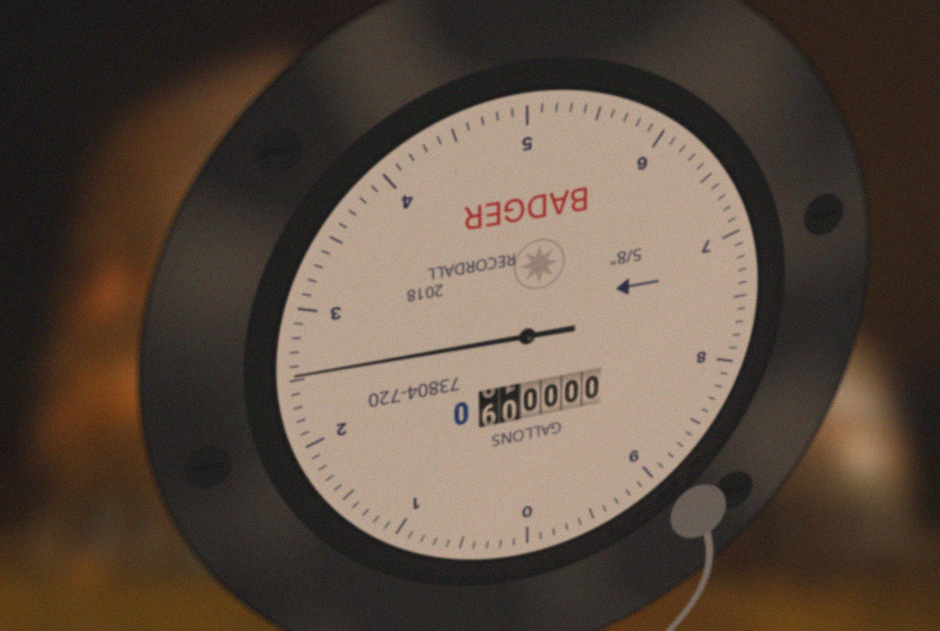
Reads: {"value": 92.5, "unit": "gal"}
